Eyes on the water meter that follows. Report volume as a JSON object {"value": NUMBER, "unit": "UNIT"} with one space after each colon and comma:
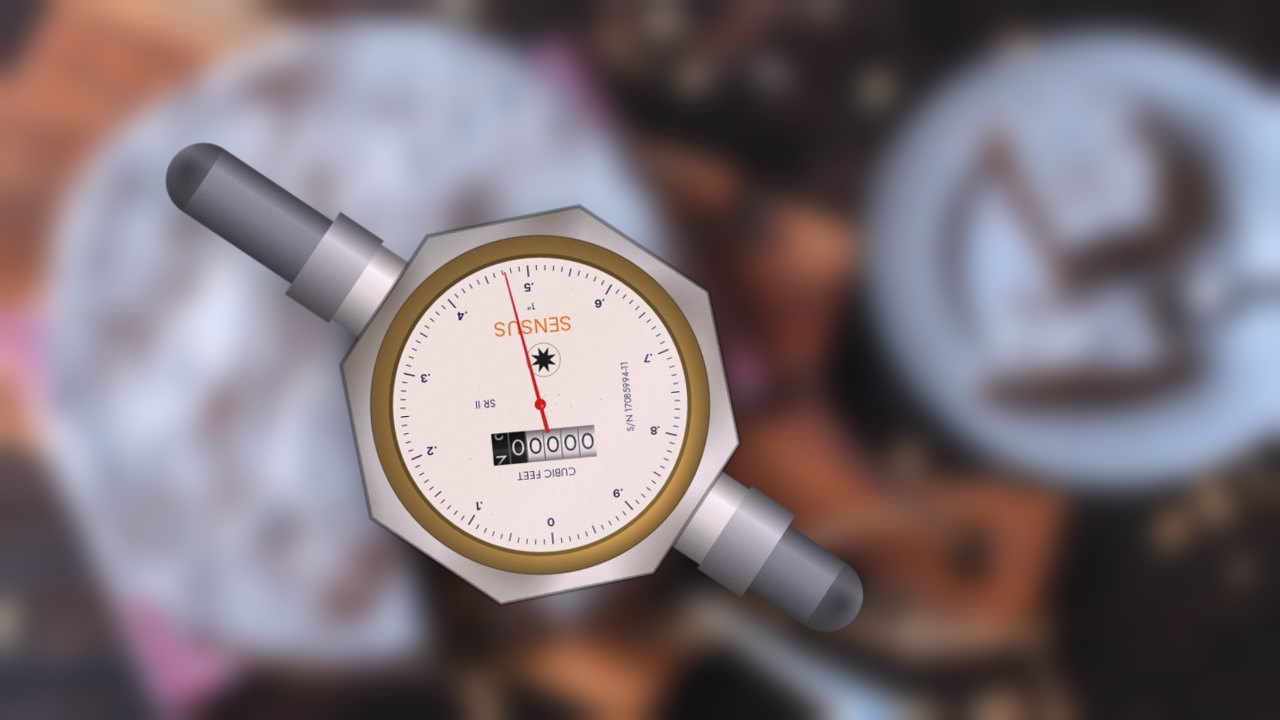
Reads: {"value": 2.47, "unit": "ft³"}
